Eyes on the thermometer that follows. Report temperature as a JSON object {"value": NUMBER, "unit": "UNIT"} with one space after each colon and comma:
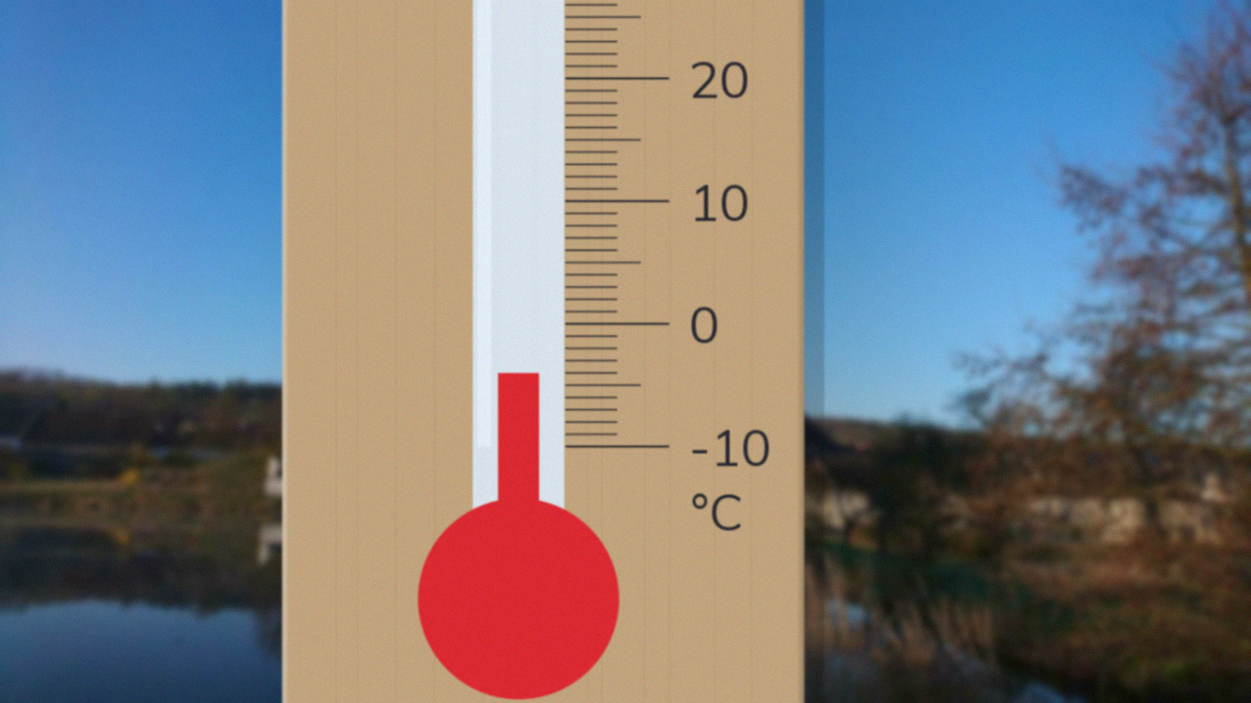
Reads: {"value": -4, "unit": "°C"}
